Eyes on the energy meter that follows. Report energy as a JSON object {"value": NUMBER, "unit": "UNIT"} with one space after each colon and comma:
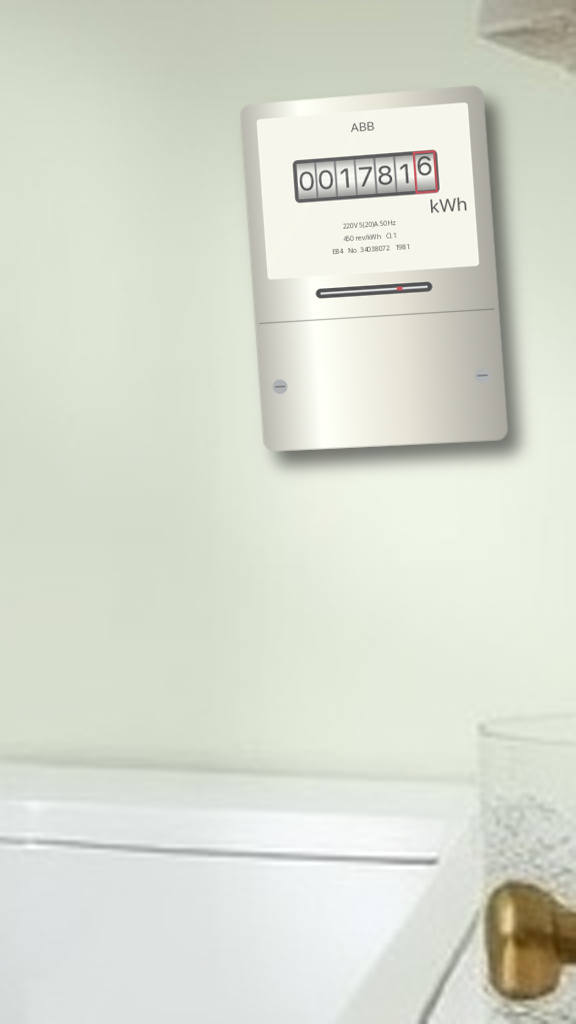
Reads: {"value": 1781.6, "unit": "kWh"}
